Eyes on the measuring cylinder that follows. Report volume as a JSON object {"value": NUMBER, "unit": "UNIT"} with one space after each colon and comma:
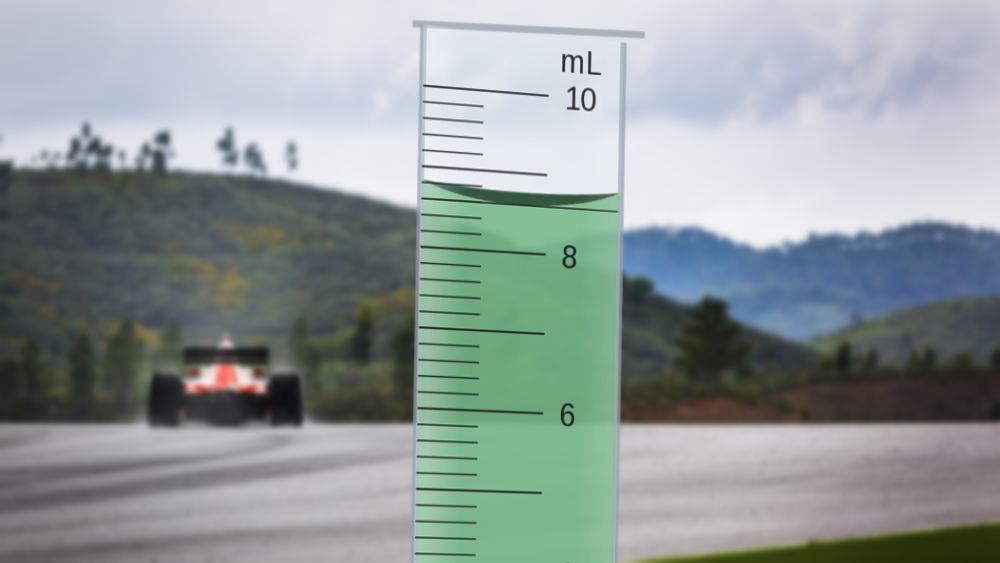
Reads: {"value": 8.6, "unit": "mL"}
